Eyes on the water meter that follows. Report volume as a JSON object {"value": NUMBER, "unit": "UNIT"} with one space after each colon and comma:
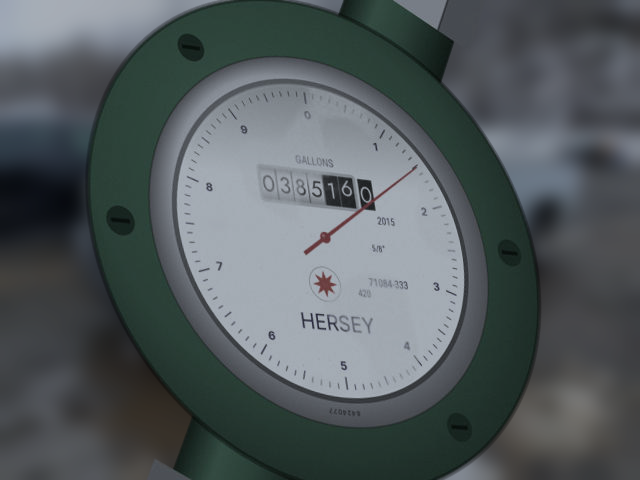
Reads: {"value": 385161.5, "unit": "gal"}
